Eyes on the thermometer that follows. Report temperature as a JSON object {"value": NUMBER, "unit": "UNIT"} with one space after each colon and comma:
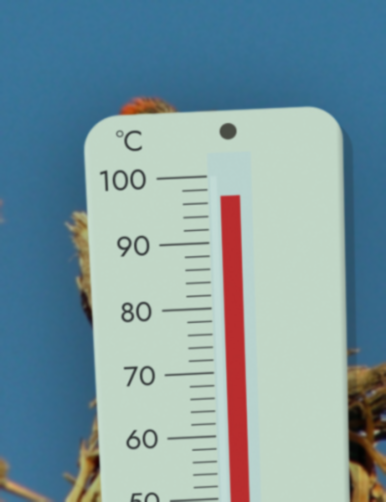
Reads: {"value": 97, "unit": "°C"}
